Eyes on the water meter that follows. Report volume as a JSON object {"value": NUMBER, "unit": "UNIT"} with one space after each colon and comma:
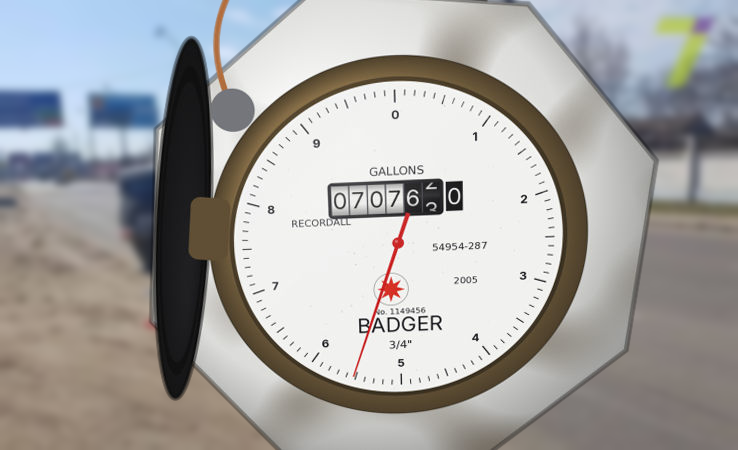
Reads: {"value": 707625.5, "unit": "gal"}
